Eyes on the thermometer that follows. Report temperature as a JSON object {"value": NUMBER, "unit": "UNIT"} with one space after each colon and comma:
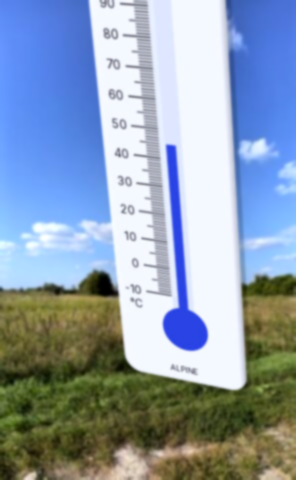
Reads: {"value": 45, "unit": "°C"}
